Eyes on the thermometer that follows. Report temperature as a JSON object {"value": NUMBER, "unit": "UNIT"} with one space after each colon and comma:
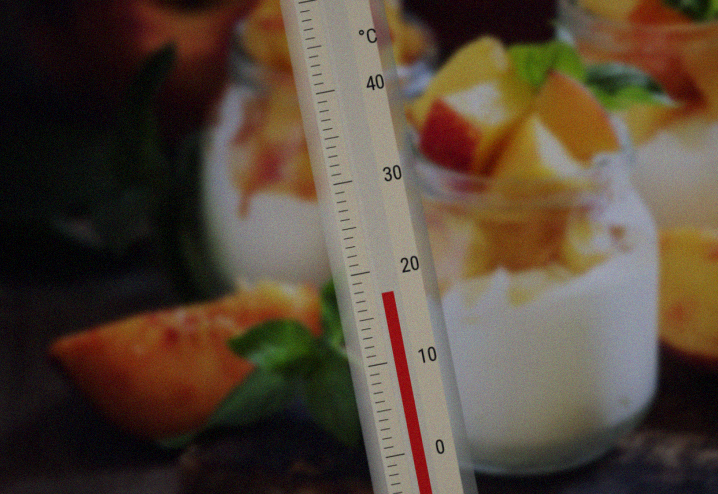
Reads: {"value": 17.5, "unit": "°C"}
